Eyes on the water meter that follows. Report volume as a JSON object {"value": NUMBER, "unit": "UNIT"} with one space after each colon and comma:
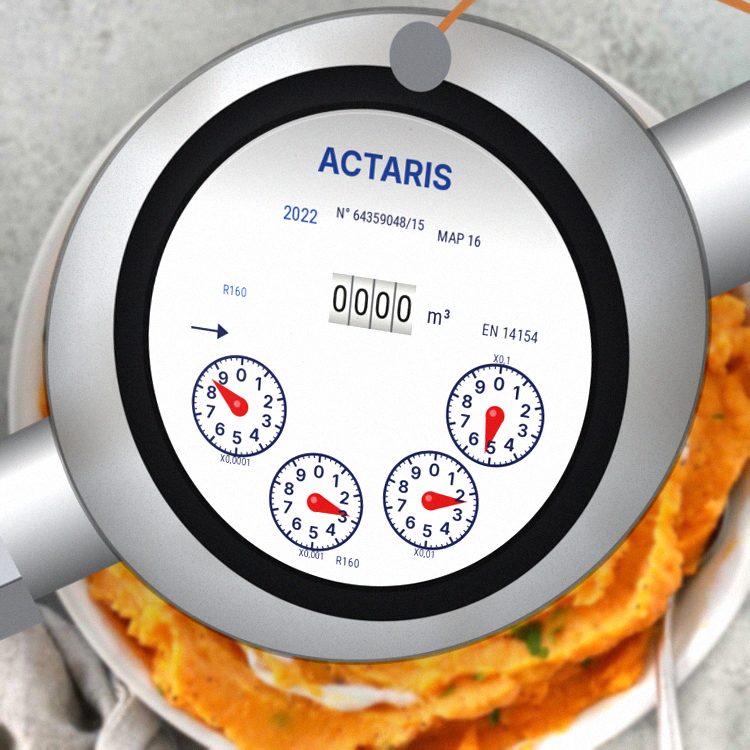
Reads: {"value": 0.5228, "unit": "m³"}
